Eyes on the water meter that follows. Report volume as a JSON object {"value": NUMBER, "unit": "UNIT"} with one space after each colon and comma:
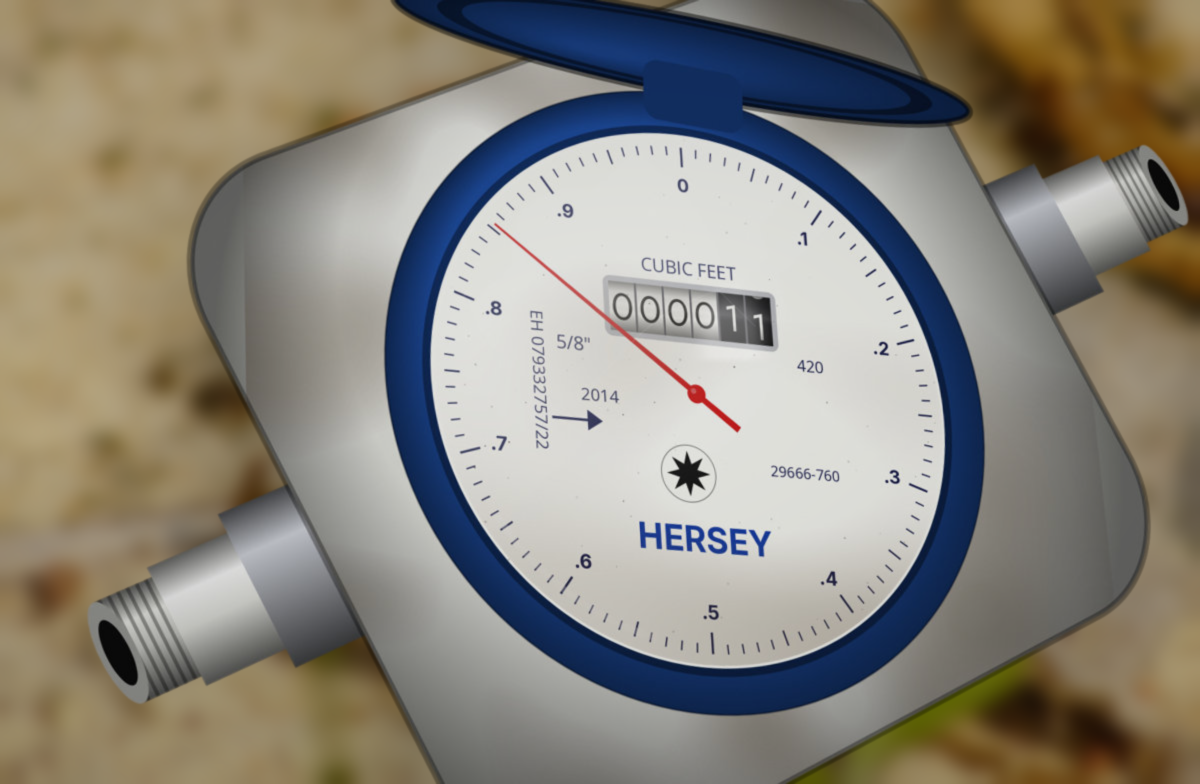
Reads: {"value": 10.85, "unit": "ft³"}
